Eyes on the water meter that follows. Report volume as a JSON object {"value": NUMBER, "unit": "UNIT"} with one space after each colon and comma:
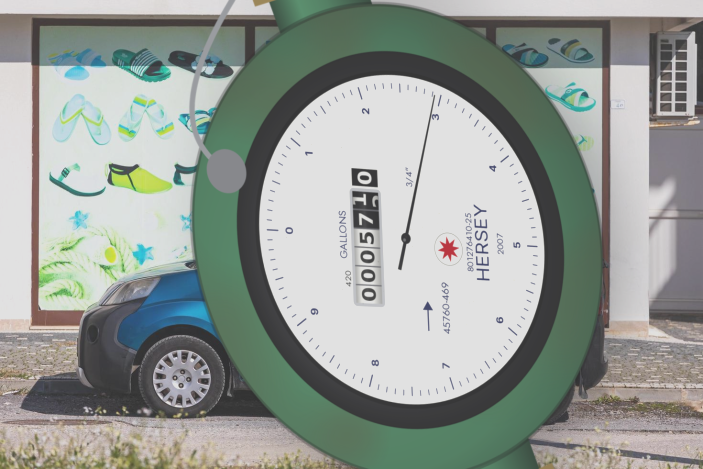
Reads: {"value": 5712.9, "unit": "gal"}
